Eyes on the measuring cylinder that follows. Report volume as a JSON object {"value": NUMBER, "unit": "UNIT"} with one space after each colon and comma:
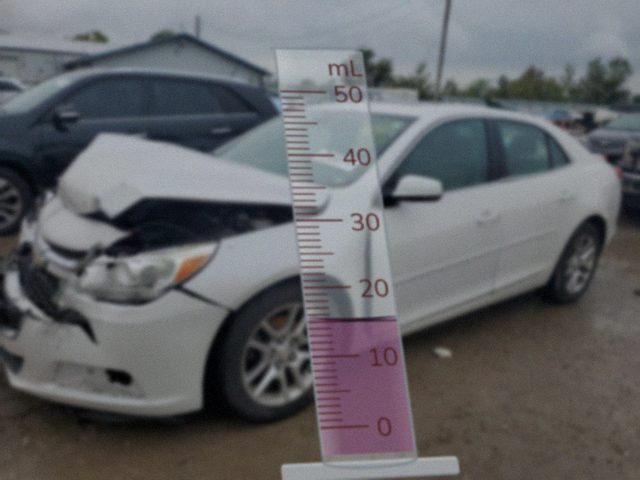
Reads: {"value": 15, "unit": "mL"}
